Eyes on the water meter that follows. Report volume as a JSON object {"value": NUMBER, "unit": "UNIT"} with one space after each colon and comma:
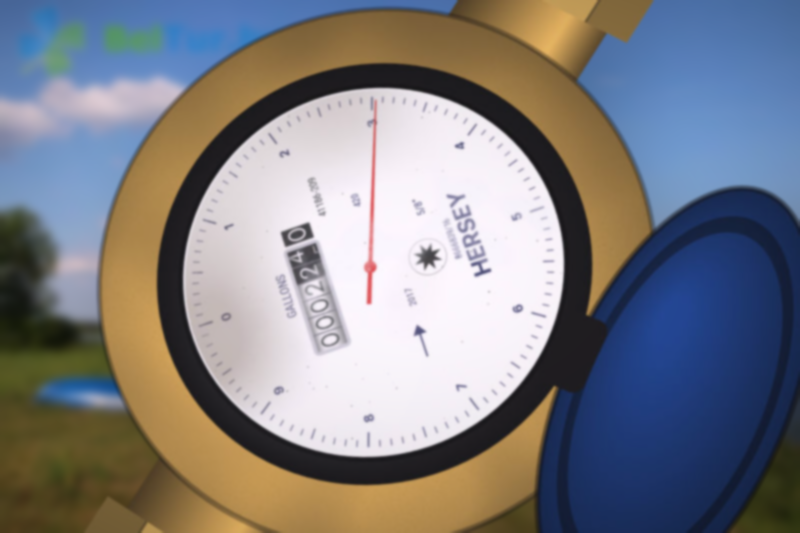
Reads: {"value": 2243.0, "unit": "gal"}
